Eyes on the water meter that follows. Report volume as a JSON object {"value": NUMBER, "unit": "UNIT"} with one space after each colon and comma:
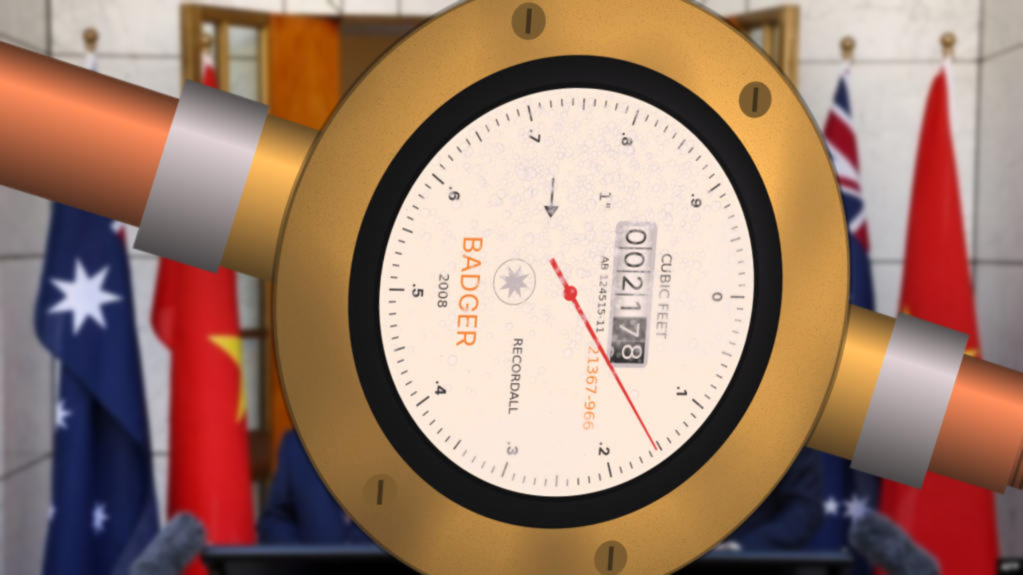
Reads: {"value": 2178.15, "unit": "ft³"}
